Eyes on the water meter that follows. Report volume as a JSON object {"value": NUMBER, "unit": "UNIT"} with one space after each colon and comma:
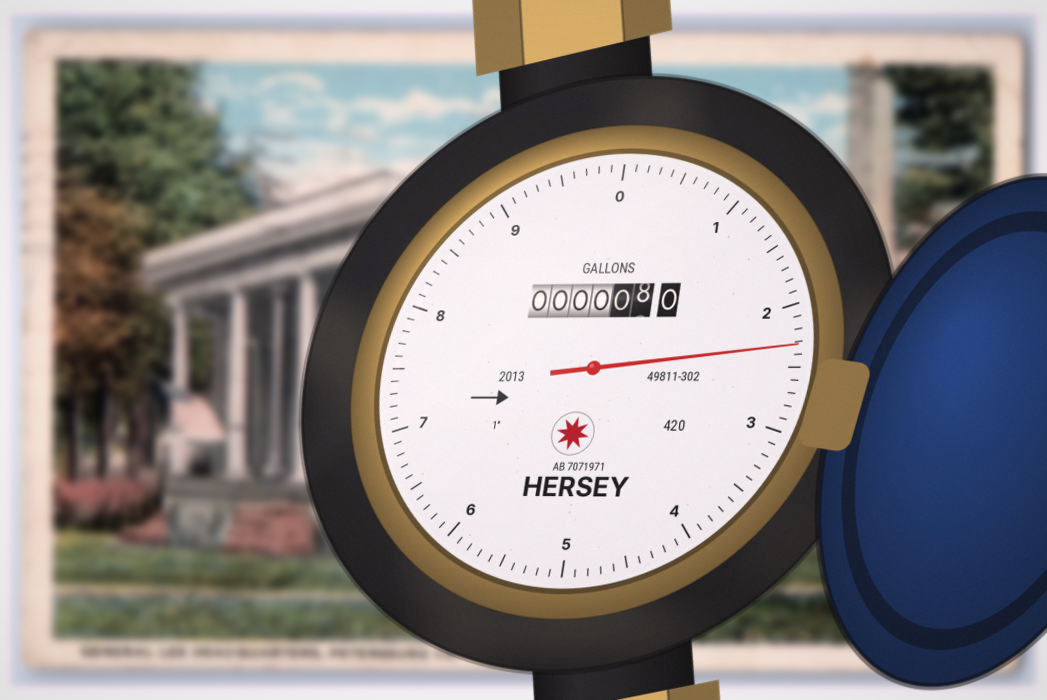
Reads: {"value": 82.3, "unit": "gal"}
